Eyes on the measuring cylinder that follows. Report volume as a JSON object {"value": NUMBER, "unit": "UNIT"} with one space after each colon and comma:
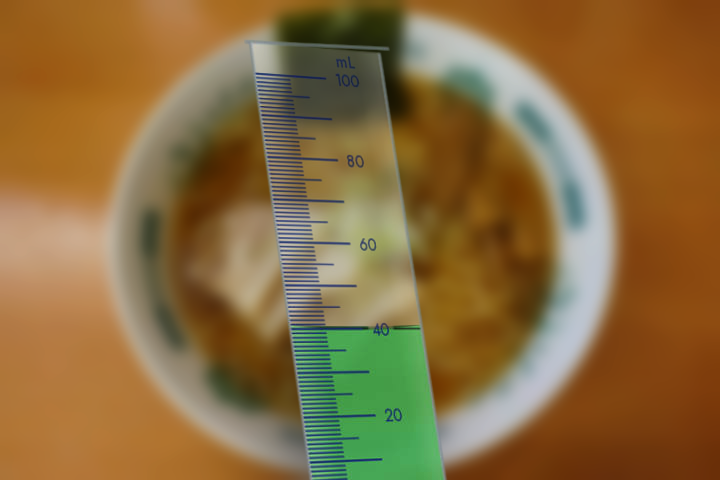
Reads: {"value": 40, "unit": "mL"}
